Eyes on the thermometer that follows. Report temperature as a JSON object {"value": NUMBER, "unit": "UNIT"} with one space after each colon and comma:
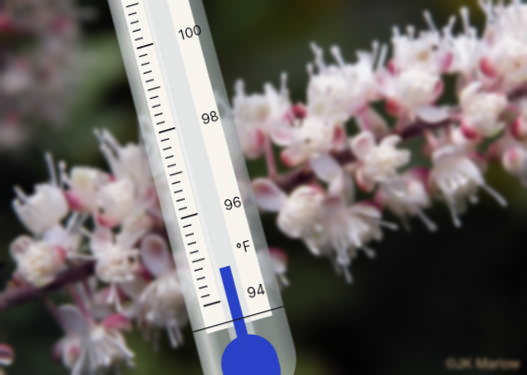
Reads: {"value": 94.7, "unit": "°F"}
